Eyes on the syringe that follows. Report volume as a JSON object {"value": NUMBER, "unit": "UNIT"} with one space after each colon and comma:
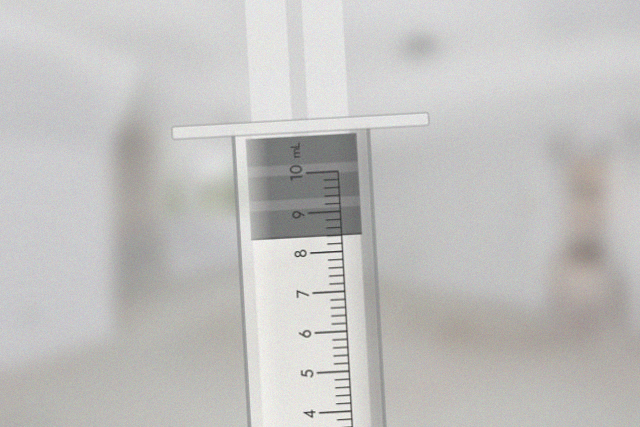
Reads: {"value": 8.4, "unit": "mL"}
